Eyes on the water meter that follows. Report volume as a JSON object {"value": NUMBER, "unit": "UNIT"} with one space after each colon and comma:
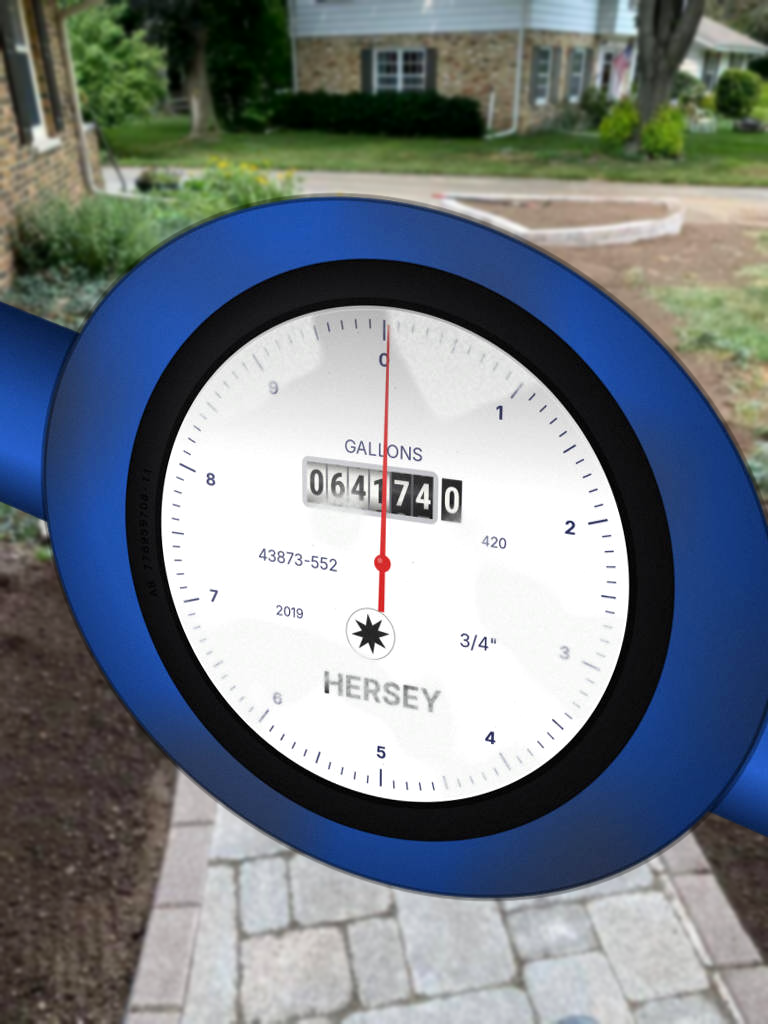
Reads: {"value": 641740.0, "unit": "gal"}
